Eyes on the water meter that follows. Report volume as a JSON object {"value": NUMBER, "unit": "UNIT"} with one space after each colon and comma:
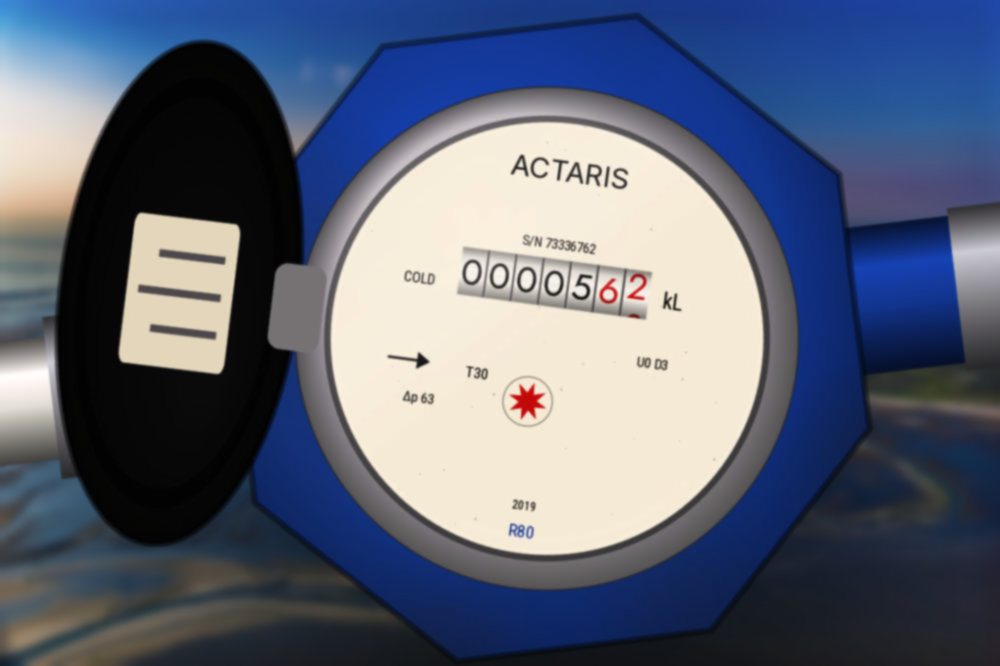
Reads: {"value": 5.62, "unit": "kL"}
